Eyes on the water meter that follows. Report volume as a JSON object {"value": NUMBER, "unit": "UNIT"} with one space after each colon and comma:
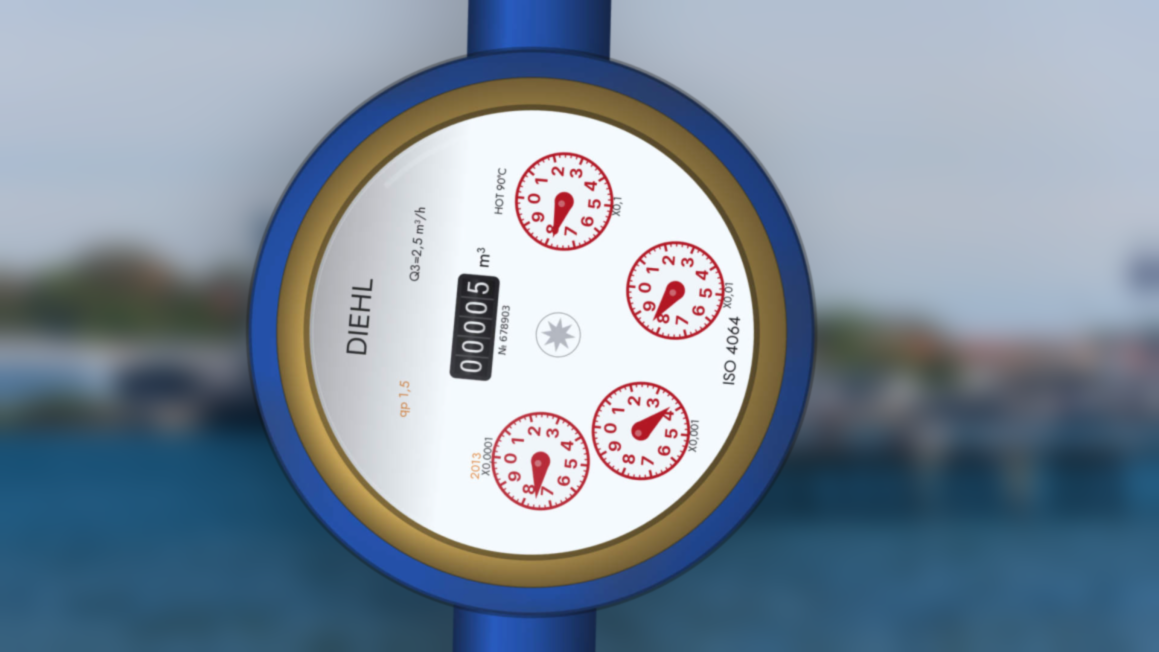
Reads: {"value": 5.7837, "unit": "m³"}
